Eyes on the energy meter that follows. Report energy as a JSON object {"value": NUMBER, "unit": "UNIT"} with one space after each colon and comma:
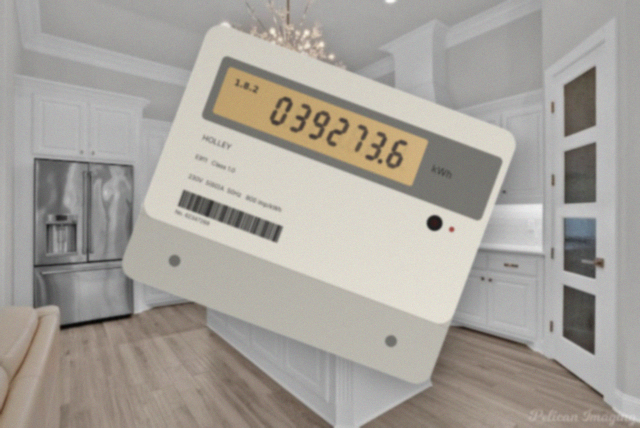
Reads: {"value": 39273.6, "unit": "kWh"}
